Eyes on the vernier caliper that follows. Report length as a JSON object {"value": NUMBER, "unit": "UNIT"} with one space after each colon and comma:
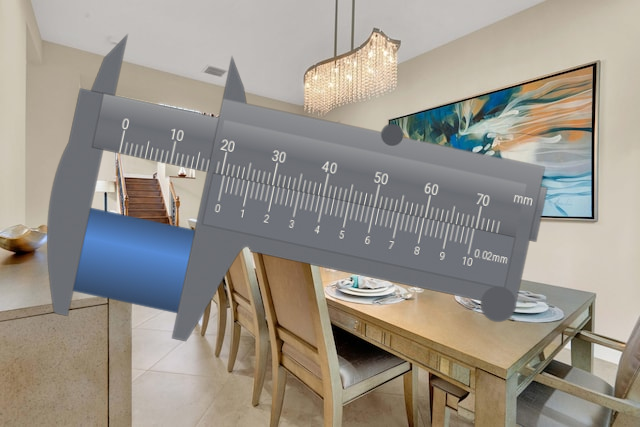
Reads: {"value": 20.5, "unit": "mm"}
